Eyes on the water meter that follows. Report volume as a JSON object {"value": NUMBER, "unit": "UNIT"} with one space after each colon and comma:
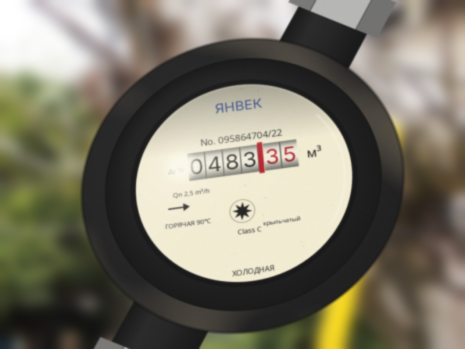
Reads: {"value": 483.35, "unit": "m³"}
